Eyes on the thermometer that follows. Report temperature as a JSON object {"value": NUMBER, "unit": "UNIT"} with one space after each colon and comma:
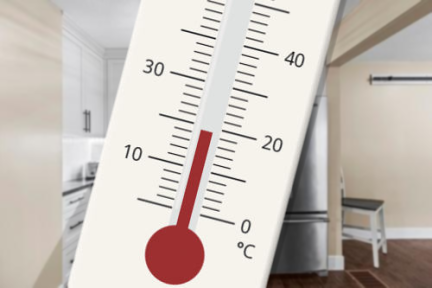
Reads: {"value": 19, "unit": "°C"}
